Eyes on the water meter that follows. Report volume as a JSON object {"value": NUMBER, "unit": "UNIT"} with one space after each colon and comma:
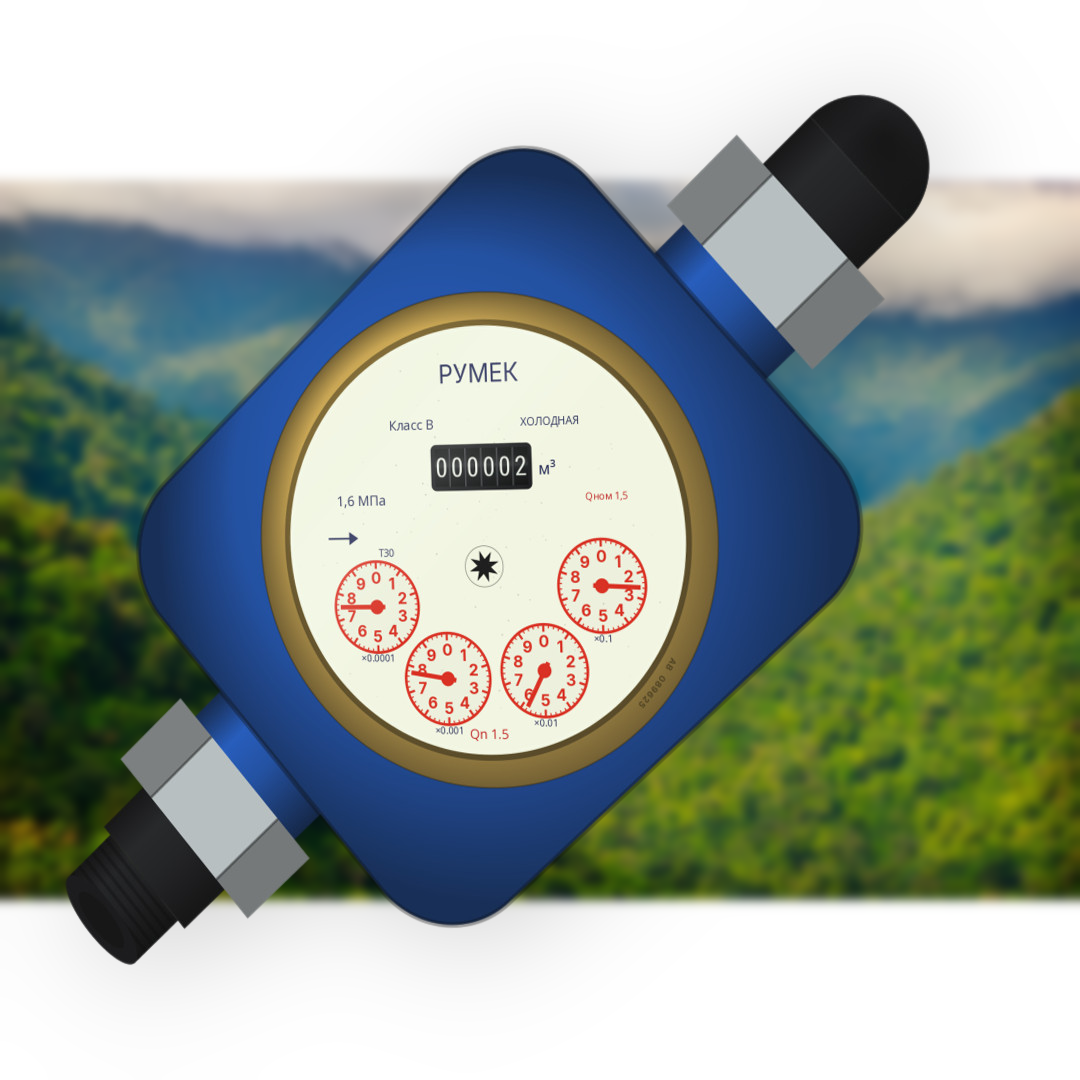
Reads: {"value": 2.2577, "unit": "m³"}
